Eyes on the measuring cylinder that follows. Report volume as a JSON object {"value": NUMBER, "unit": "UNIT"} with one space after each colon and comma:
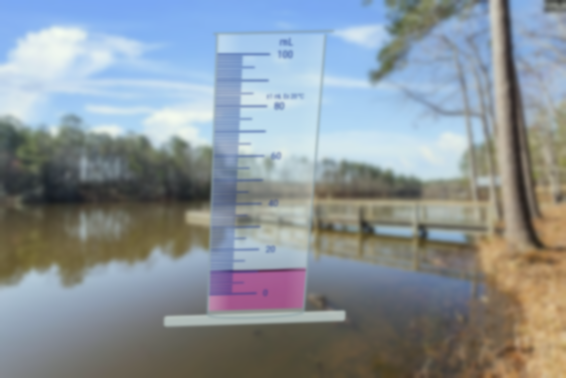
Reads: {"value": 10, "unit": "mL"}
